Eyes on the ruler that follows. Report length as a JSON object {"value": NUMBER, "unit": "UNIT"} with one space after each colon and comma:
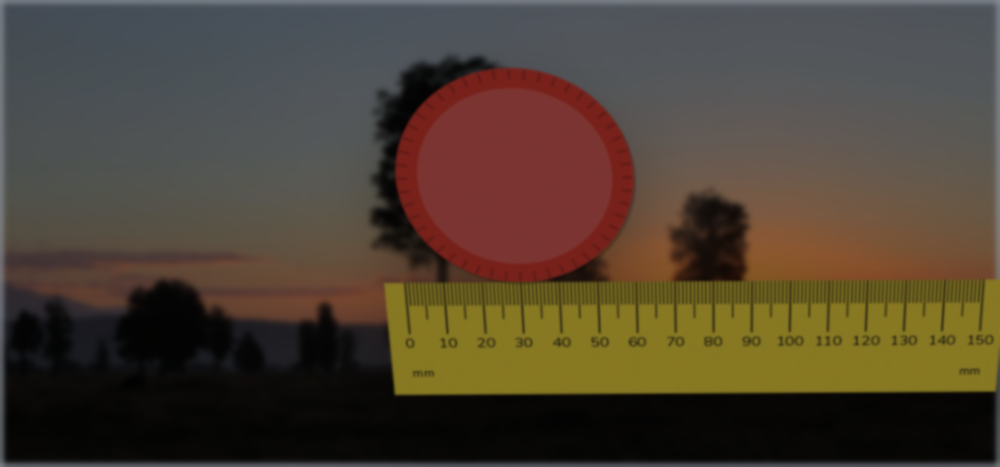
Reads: {"value": 60, "unit": "mm"}
